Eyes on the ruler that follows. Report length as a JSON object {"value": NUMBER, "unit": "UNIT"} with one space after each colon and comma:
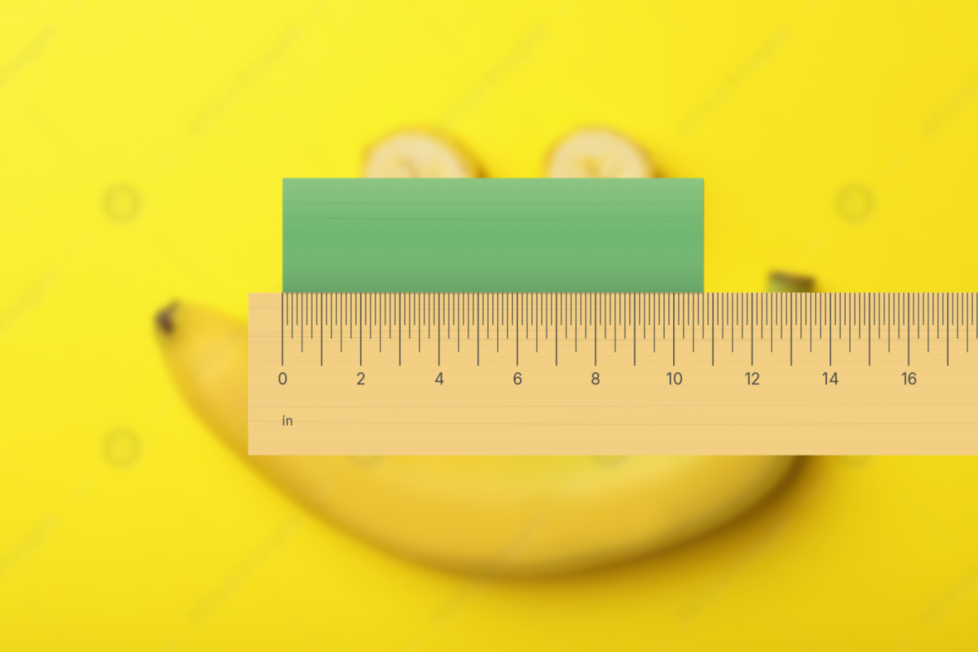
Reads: {"value": 10.75, "unit": "in"}
